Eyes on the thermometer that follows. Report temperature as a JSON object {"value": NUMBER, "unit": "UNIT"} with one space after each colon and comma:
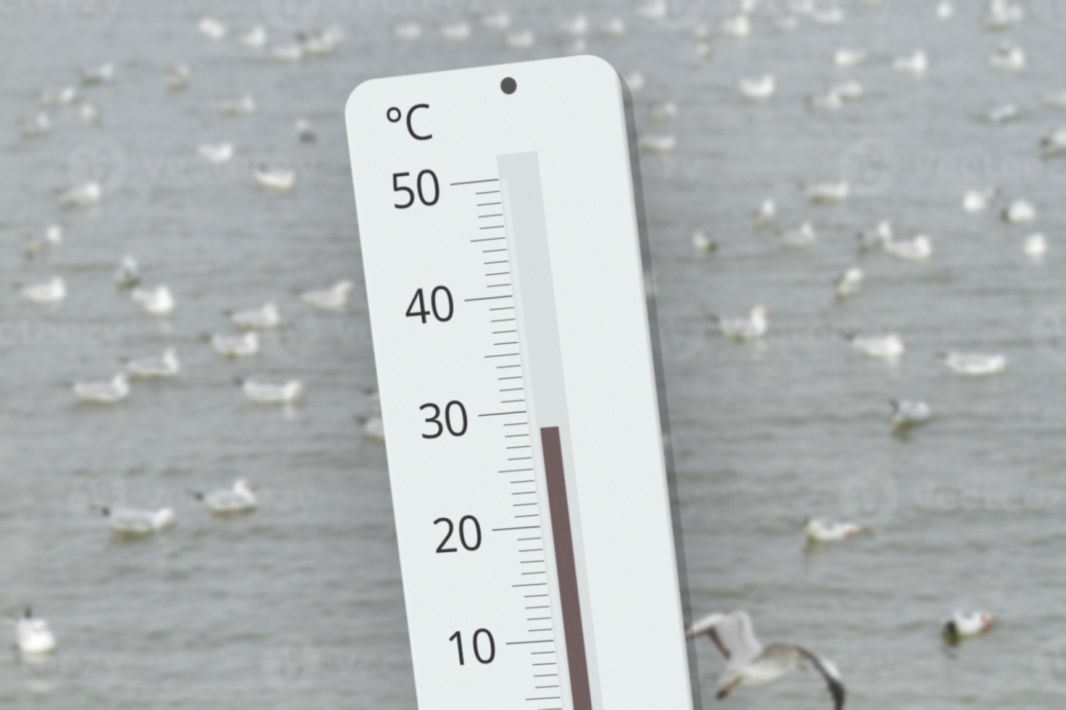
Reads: {"value": 28.5, "unit": "°C"}
